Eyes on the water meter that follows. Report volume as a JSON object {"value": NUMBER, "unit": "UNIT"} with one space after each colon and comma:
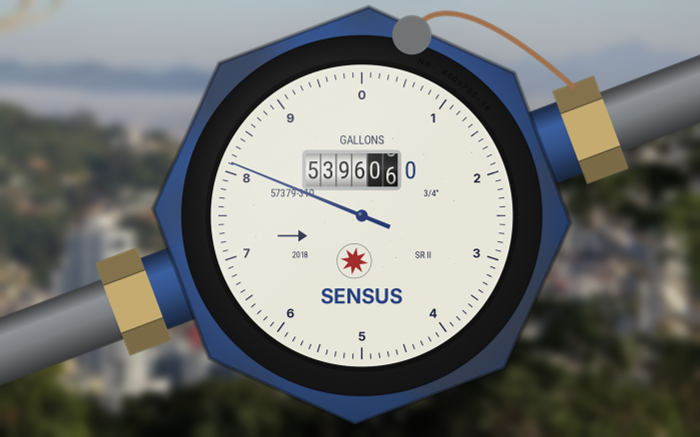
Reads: {"value": 5396058.1, "unit": "gal"}
